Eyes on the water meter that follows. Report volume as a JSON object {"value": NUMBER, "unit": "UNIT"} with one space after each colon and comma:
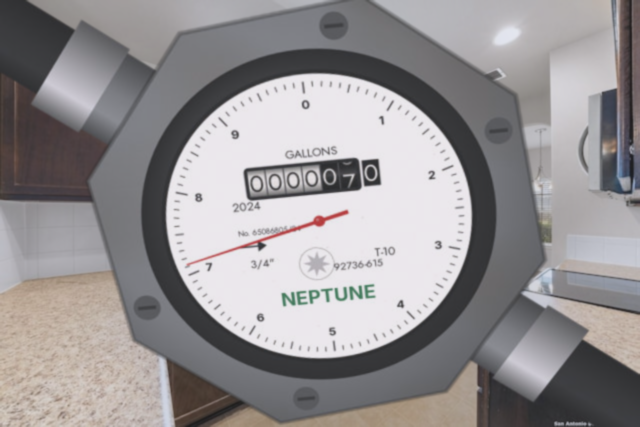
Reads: {"value": 67.1, "unit": "gal"}
